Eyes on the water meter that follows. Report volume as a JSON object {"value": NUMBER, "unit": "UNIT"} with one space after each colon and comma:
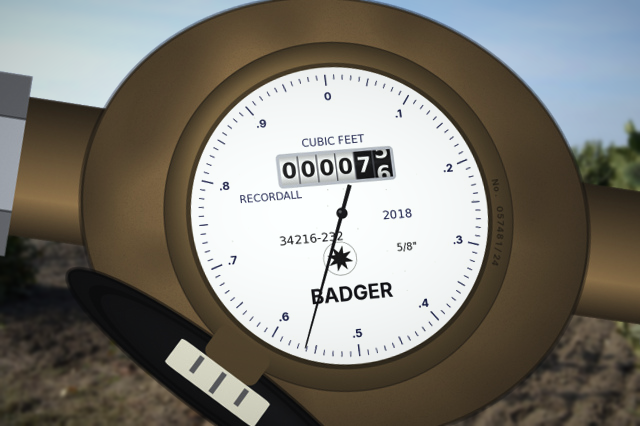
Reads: {"value": 75.56, "unit": "ft³"}
